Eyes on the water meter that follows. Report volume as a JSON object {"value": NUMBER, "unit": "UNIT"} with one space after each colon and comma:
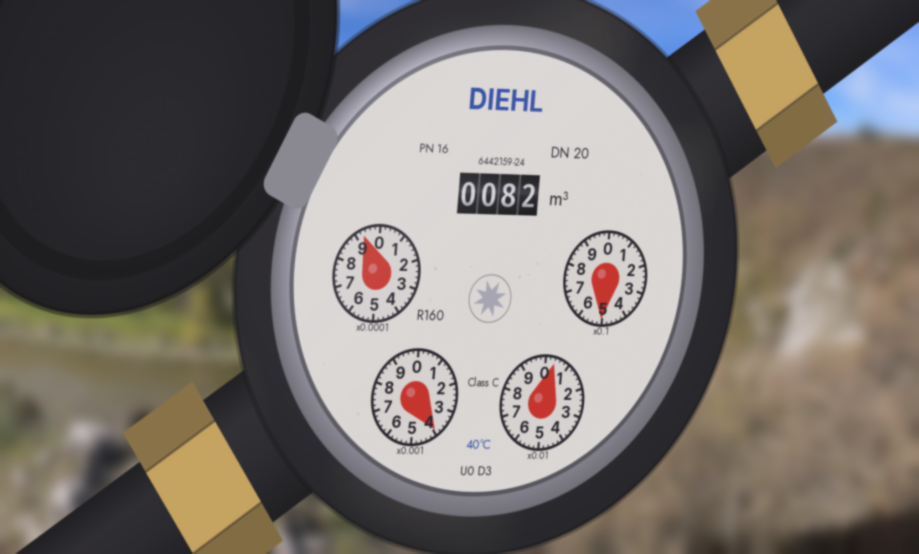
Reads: {"value": 82.5039, "unit": "m³"}
